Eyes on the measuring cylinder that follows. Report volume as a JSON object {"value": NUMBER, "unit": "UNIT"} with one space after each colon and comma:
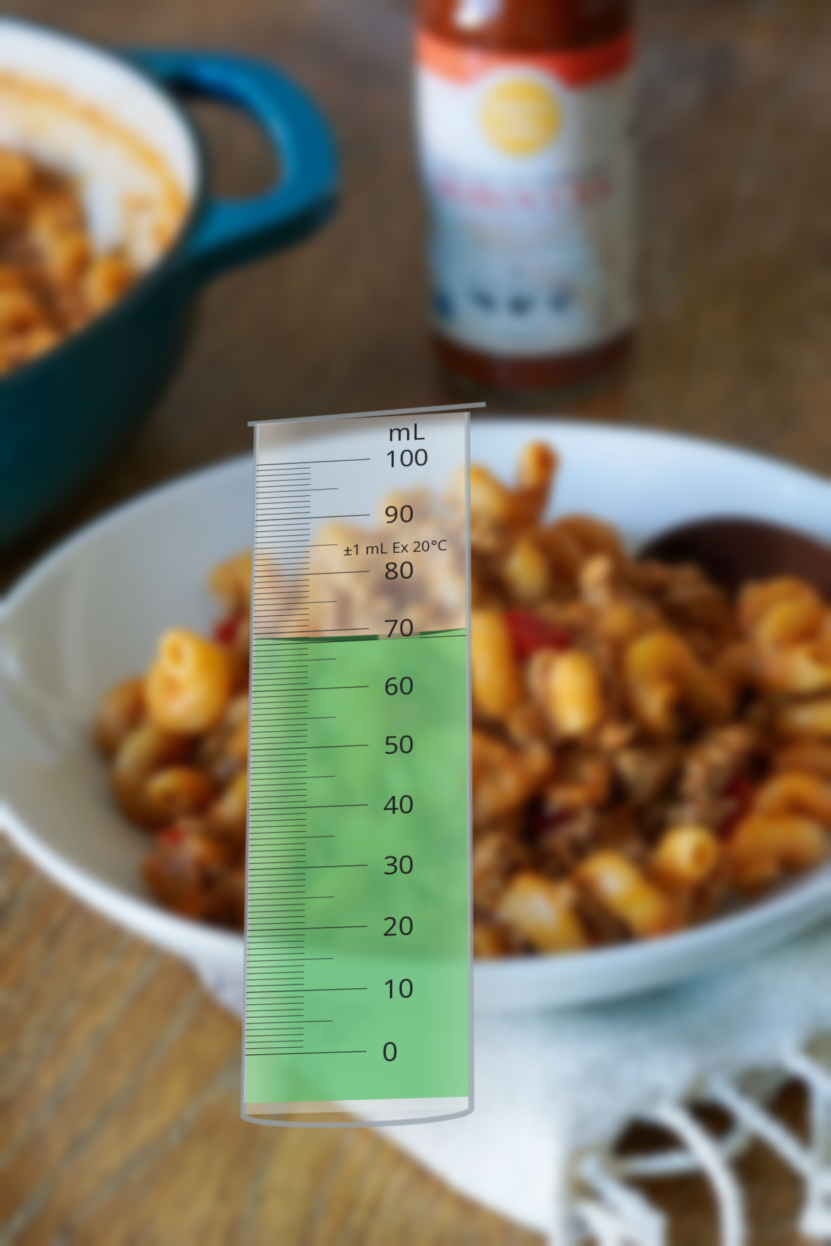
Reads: {"value": 68, "unit": "mL"}
